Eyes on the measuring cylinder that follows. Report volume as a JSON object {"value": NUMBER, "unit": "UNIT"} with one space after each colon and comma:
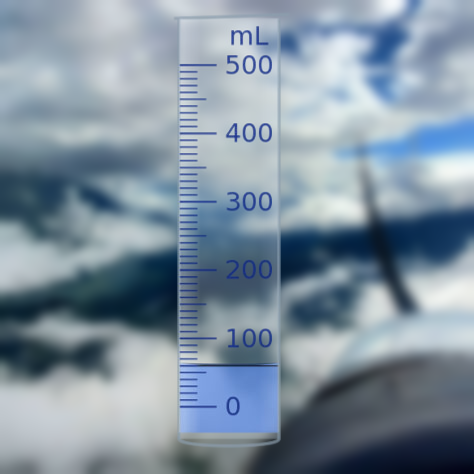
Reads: {"value": 60, "unit": "mL"}
